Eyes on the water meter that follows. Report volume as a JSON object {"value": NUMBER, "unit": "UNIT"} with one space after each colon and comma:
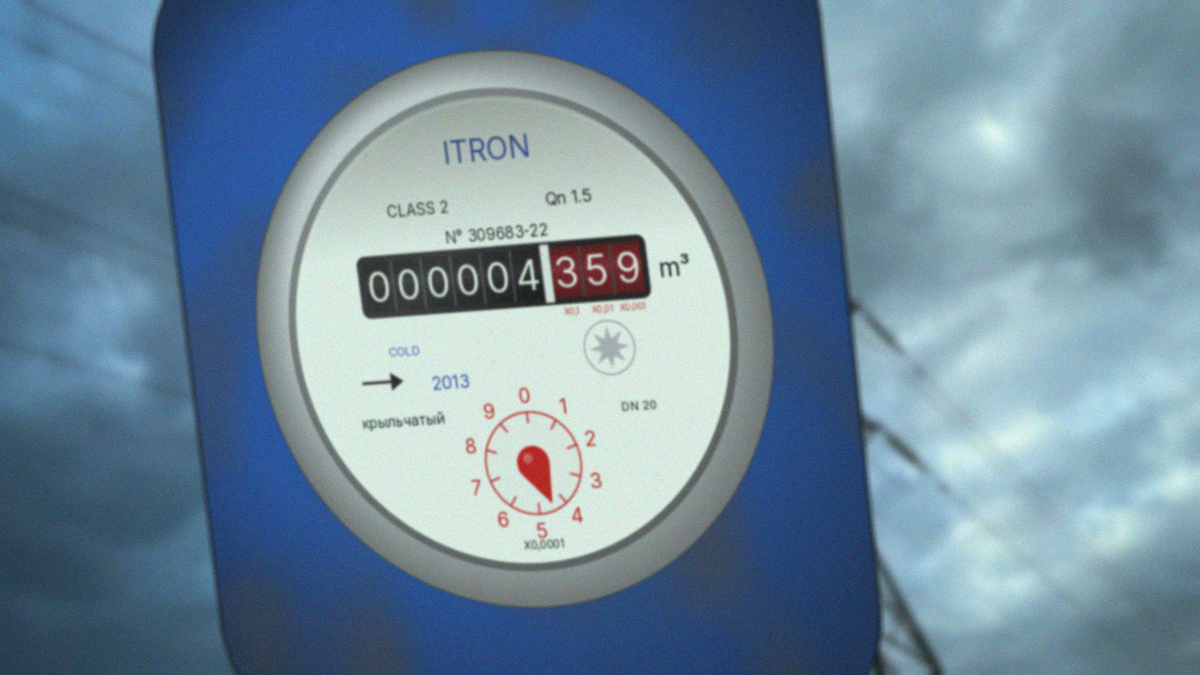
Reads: {"value": 4.3594, "unit": "m³"}
